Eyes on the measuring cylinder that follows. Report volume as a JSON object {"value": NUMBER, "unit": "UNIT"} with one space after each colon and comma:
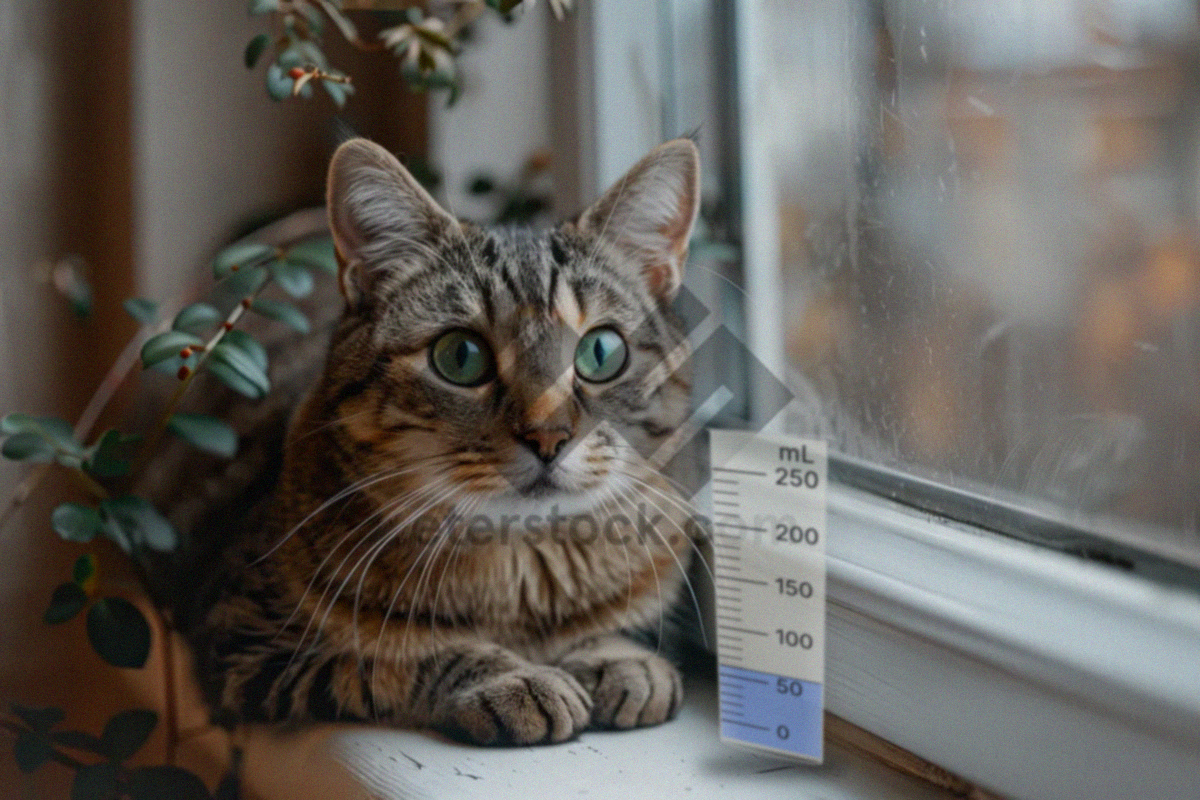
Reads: {"value": 60, "unit": "mL"}
